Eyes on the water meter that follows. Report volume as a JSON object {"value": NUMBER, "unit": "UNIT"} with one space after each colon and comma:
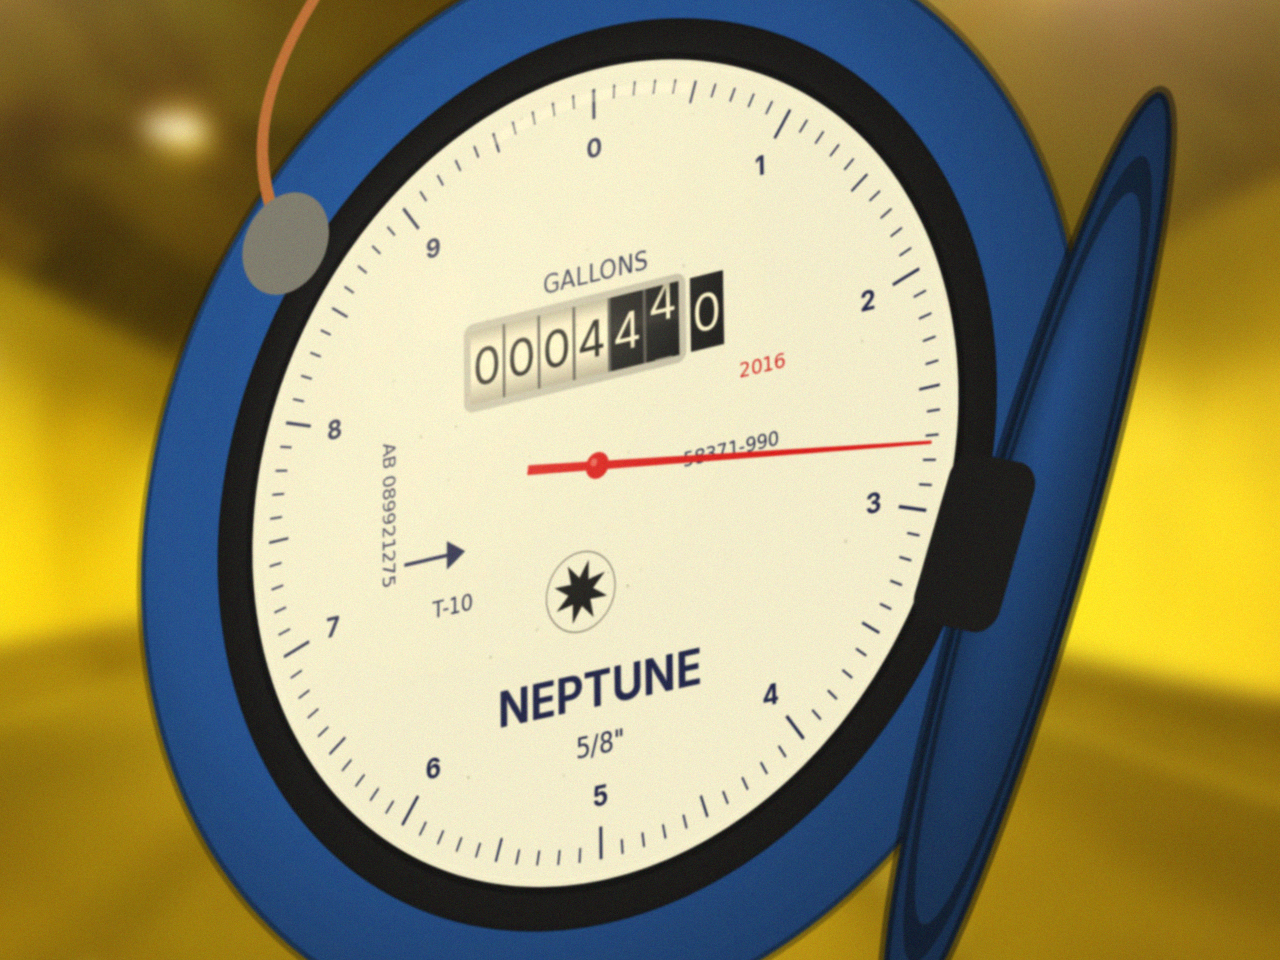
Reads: {"value": 4442.7, "unit": "gal"}
